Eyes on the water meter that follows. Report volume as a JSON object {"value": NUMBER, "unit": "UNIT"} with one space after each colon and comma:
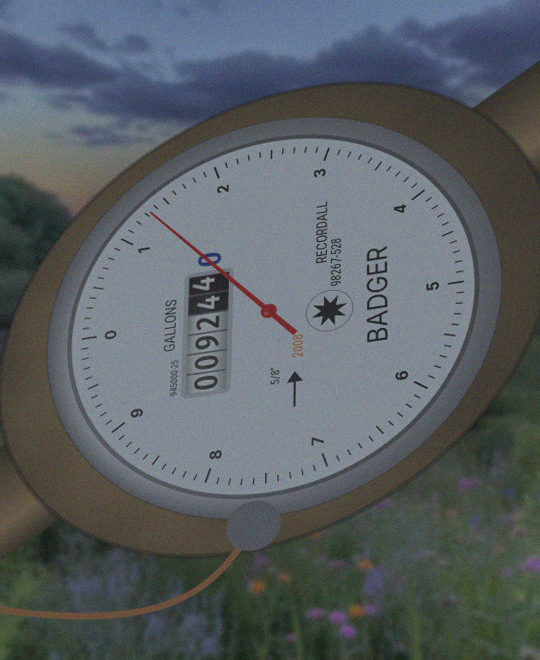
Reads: {"value": 92441.3, "unit": "gal"}
